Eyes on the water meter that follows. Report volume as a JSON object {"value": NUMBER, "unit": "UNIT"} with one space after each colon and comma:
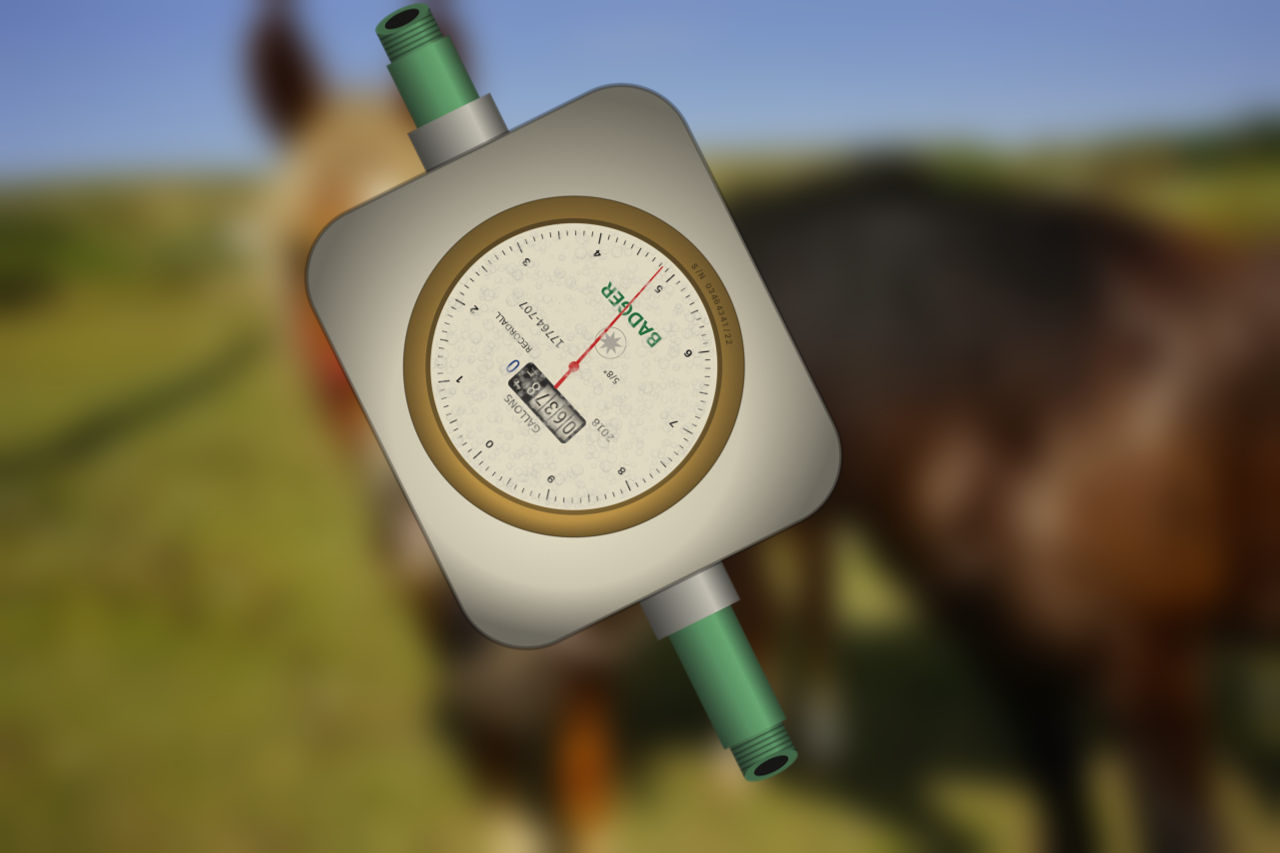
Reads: {"value": 637844.8, "unit": "gal"}
